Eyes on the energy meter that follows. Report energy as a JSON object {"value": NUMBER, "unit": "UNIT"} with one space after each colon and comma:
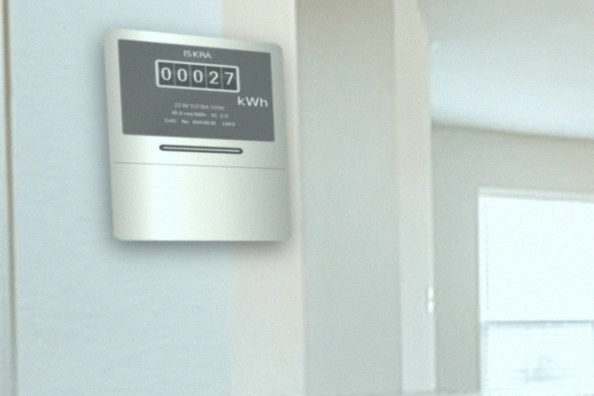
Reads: {"value": 27, "unit": "kWh"}
